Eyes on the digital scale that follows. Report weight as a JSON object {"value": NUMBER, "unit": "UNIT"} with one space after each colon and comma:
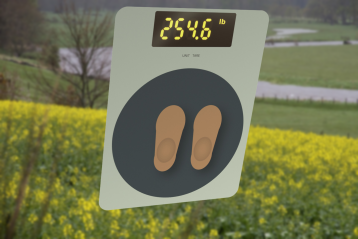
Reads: {"value": 254.6, "unit": "lb"}
